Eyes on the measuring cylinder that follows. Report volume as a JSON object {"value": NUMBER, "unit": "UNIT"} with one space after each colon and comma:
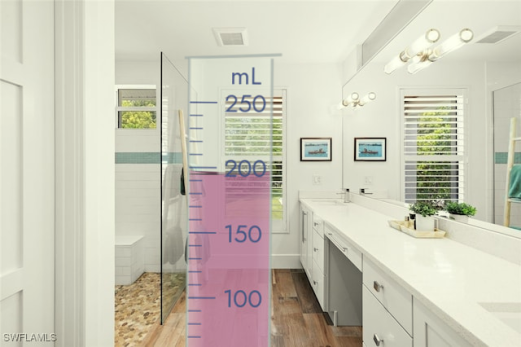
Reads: {"value": 195, "unit": "mL"}
